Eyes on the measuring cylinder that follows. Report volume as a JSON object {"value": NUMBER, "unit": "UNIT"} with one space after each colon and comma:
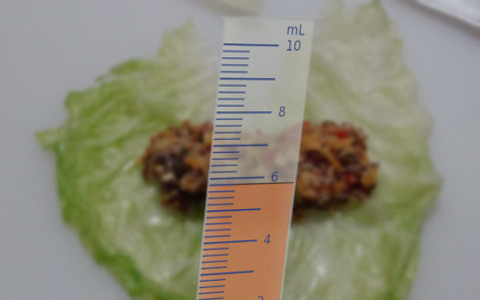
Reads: {"value": 5.8, "unit": "mL"}
